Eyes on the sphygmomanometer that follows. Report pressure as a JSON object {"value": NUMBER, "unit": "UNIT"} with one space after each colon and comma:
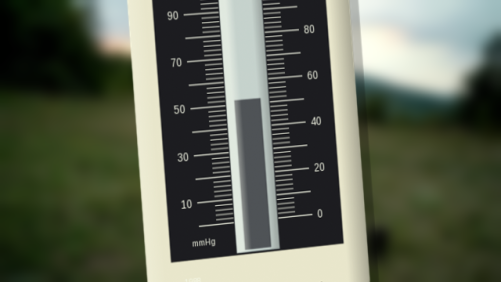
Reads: {"value": 52, "unit": "mmHg"}
